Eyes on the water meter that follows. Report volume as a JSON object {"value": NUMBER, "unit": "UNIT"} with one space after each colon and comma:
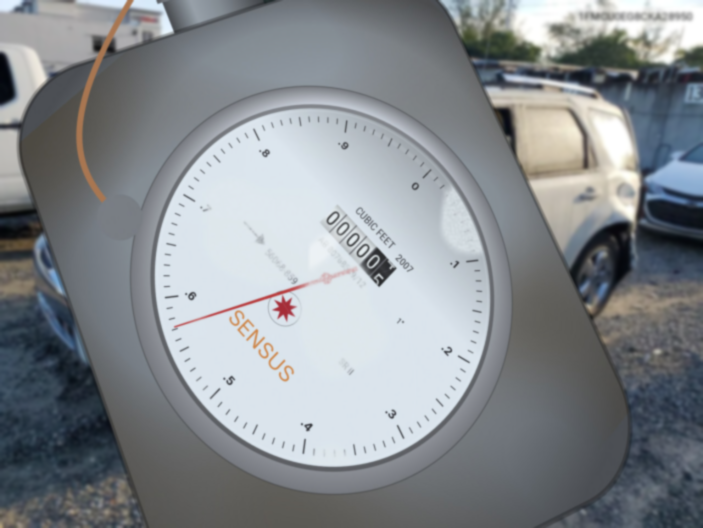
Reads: {"value": 4.57, "unit": "ft³"}
